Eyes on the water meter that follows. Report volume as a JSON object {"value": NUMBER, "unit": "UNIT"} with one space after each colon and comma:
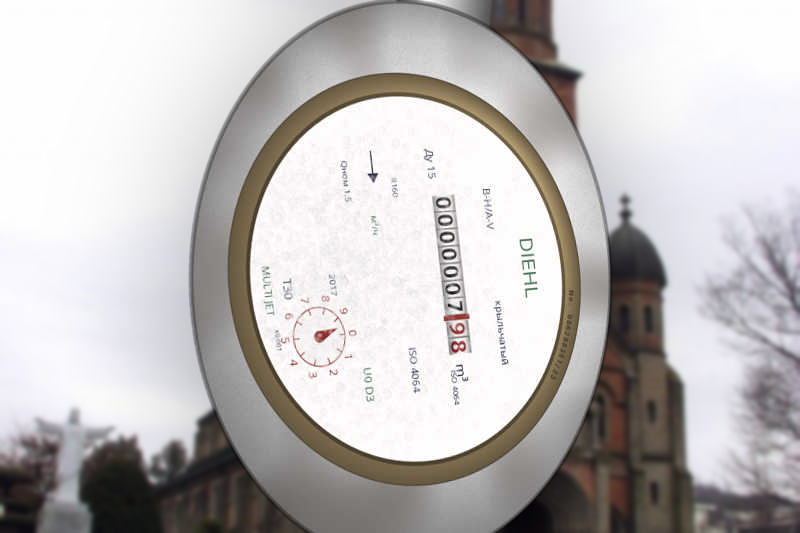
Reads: {"value": 7.979, "unit": "m³"}
